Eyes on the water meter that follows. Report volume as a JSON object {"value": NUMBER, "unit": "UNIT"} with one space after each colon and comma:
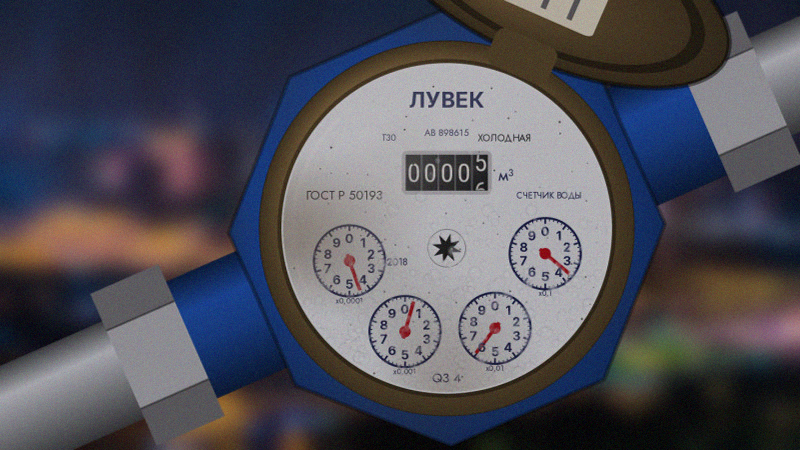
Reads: {"value": 5.3604, "unit": "m³"}
